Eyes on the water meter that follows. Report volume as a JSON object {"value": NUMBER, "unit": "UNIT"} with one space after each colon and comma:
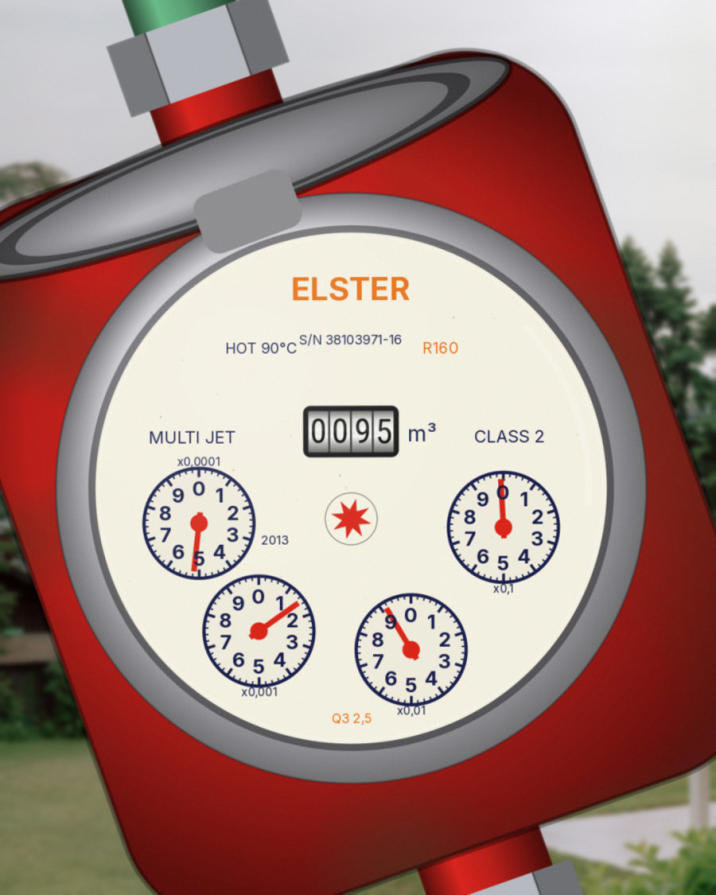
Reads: {"value": 94.9915, "unit": "m³"}
